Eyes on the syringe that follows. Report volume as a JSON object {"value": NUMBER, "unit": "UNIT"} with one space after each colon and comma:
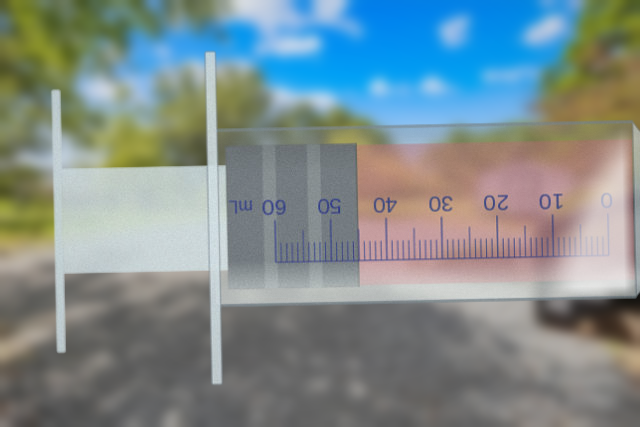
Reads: {"value": 45, "unit": "mL"}
